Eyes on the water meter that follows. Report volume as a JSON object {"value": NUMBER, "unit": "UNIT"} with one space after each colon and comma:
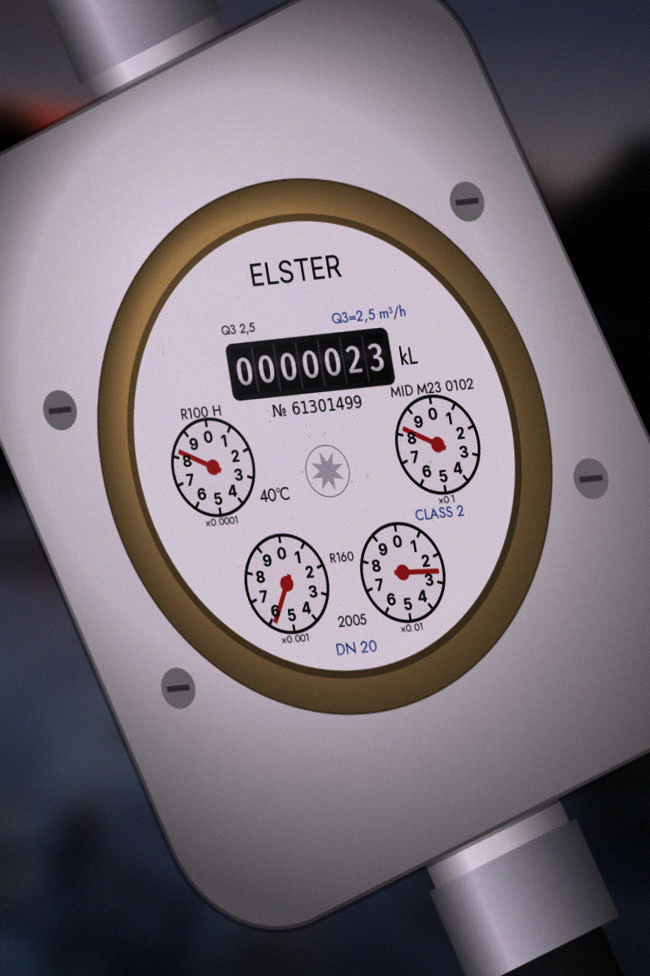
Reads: {"value": 23.8258, "unit": "kL"}
